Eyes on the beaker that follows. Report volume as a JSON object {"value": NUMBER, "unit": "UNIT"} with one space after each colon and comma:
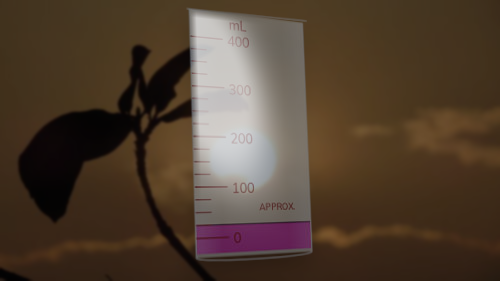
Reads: {"value": 25, "unit": "mL"}
